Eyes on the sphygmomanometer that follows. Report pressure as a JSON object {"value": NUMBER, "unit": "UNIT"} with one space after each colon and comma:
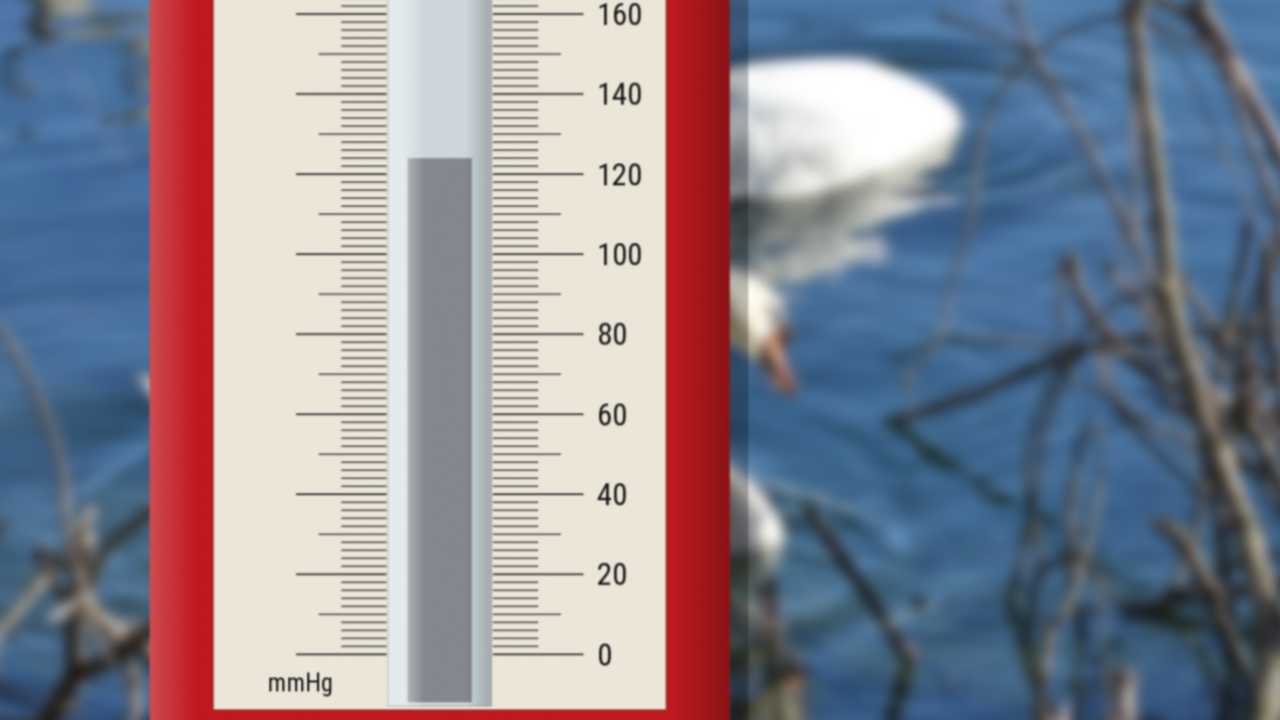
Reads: {"value": 124, "unit": "mmHg"}
